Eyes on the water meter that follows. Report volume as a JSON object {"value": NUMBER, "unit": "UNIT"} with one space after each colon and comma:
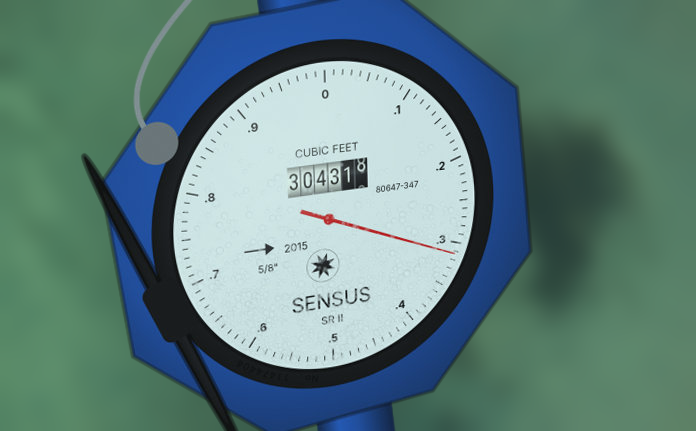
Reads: {"value": 304318.31, "unit": "ft³"}
